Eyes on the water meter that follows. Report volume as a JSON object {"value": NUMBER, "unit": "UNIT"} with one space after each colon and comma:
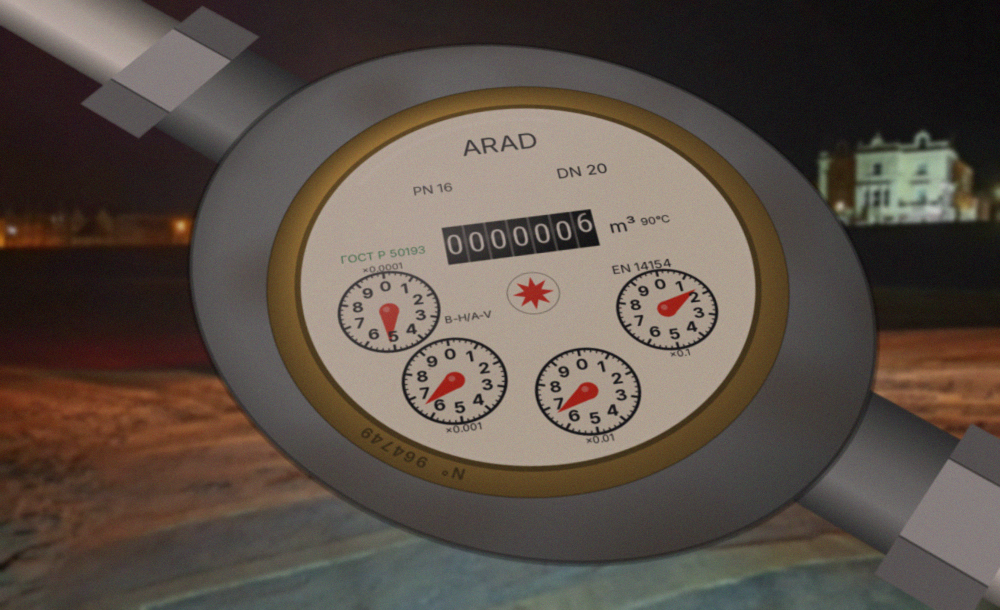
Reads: {"value": 6.1665, "unit": "m³"}
